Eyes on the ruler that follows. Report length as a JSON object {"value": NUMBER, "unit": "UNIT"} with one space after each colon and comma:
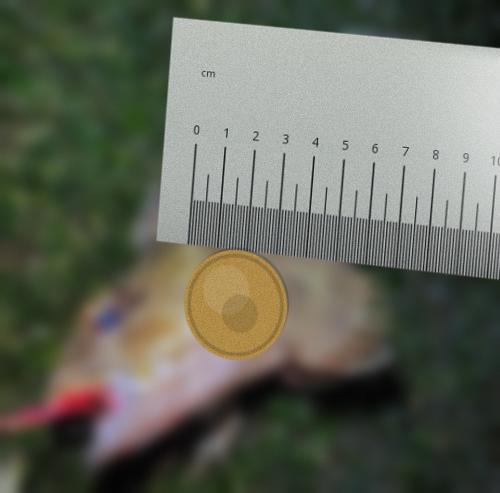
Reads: {"value": 3.5, "unit": "cm"}
